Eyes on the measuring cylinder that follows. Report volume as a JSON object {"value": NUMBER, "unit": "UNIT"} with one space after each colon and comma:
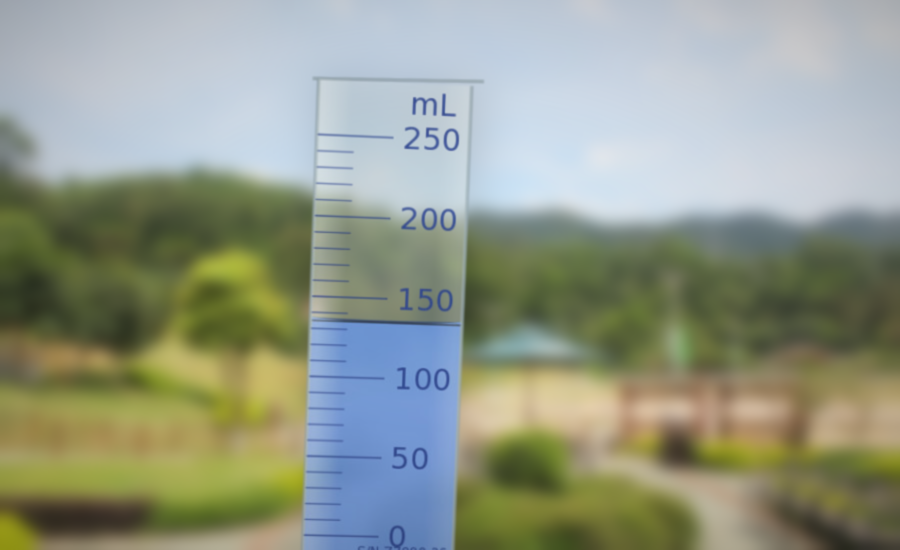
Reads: {"value": 135, "unit": "mL"}
